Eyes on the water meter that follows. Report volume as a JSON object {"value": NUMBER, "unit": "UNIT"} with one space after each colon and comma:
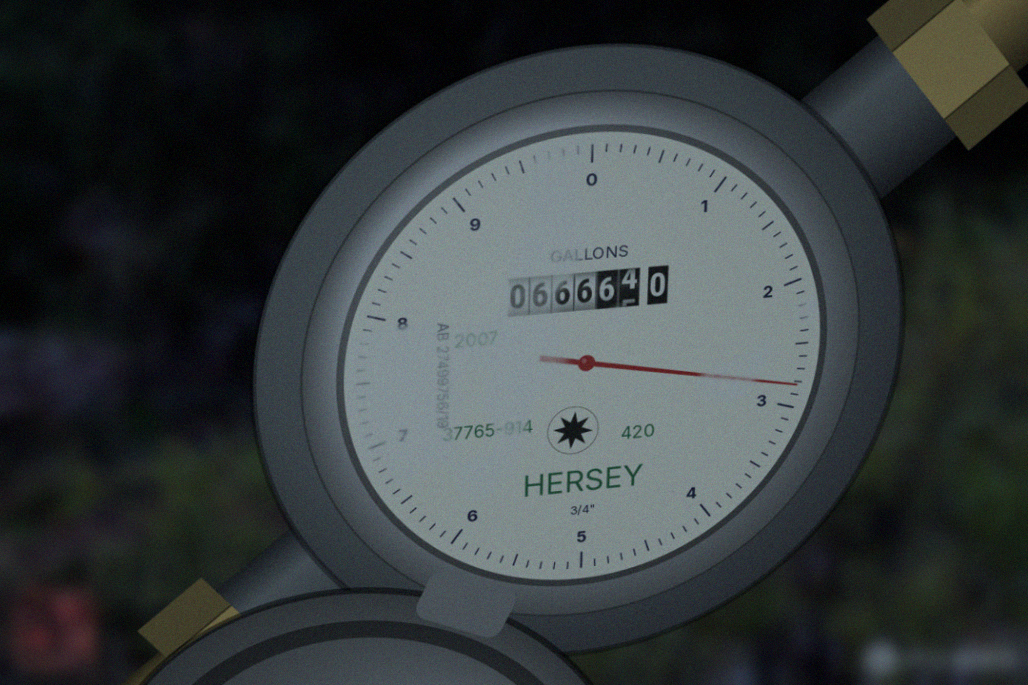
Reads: {"value": 666642.8, "unit": "gal"}
